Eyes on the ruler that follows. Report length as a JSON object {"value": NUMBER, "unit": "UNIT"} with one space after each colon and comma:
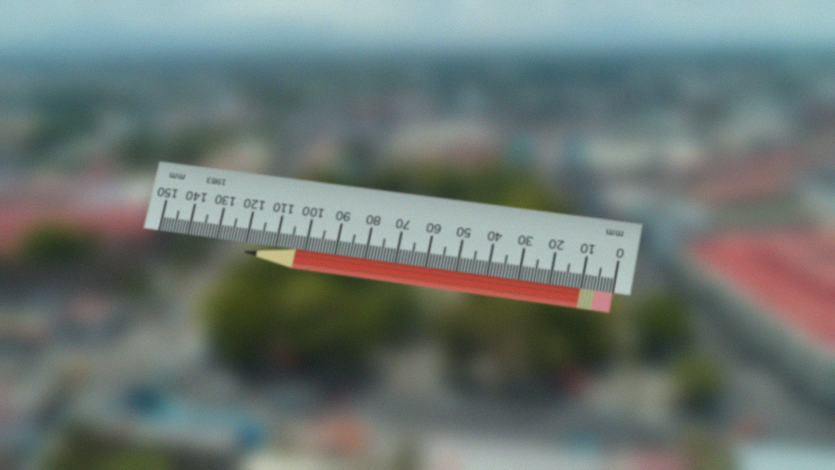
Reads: {"value": 120, "unit": "mm"}
